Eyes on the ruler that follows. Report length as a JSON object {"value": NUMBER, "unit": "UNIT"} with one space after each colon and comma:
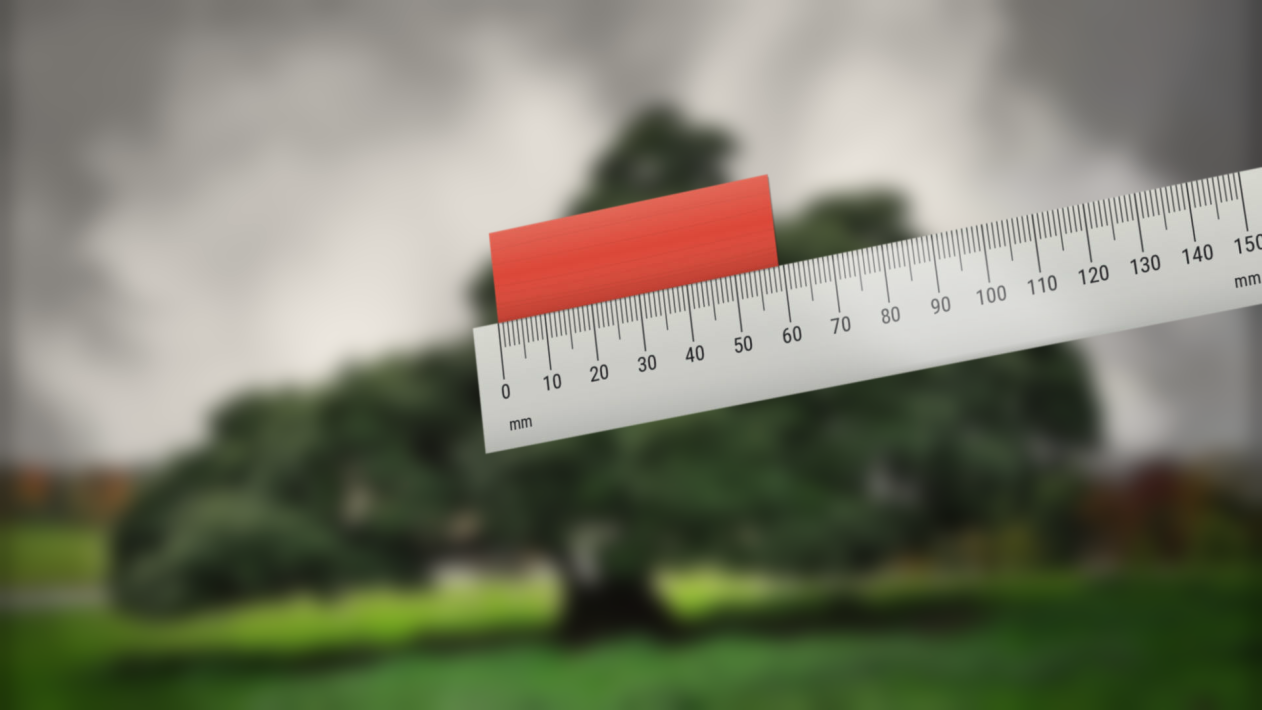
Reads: {"value": 59, "unit": "mm"}
